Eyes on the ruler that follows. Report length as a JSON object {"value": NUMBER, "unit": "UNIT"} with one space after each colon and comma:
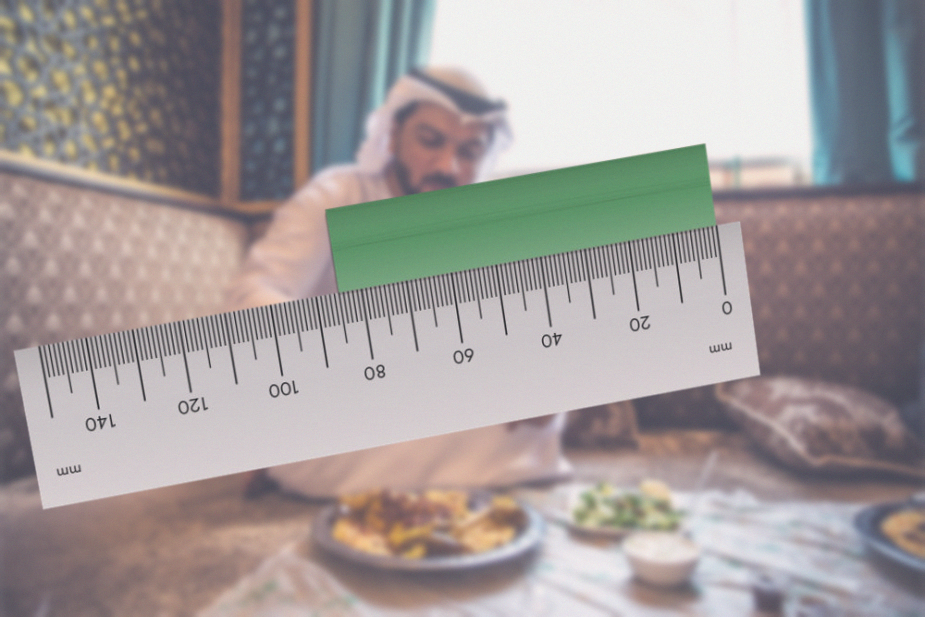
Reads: {"value": 85, "unit": "mm"}
